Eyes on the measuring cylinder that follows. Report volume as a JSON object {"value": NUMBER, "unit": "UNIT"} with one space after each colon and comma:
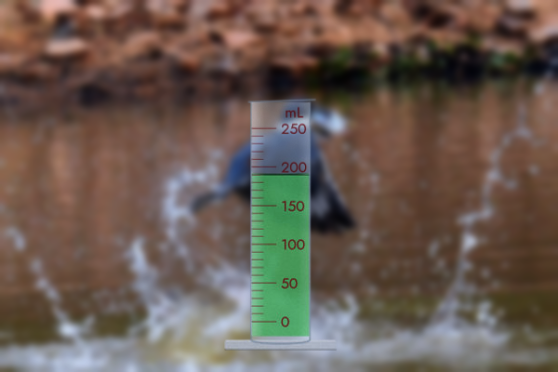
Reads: {"value": 190, "unit": "mL"}
